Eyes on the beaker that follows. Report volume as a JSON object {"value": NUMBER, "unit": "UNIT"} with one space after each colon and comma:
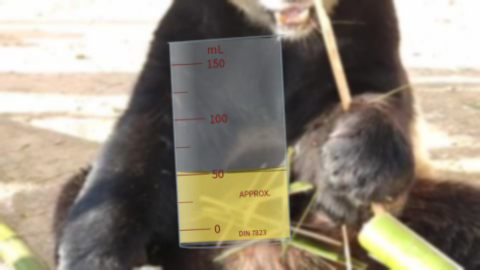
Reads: {"value": 50, "unit": "mL"}
